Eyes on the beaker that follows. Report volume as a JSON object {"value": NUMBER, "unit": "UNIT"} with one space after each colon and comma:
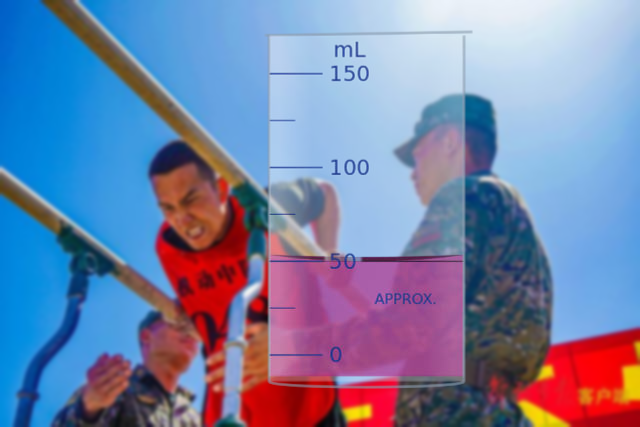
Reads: {"value": 50, "unit": "mL"}
